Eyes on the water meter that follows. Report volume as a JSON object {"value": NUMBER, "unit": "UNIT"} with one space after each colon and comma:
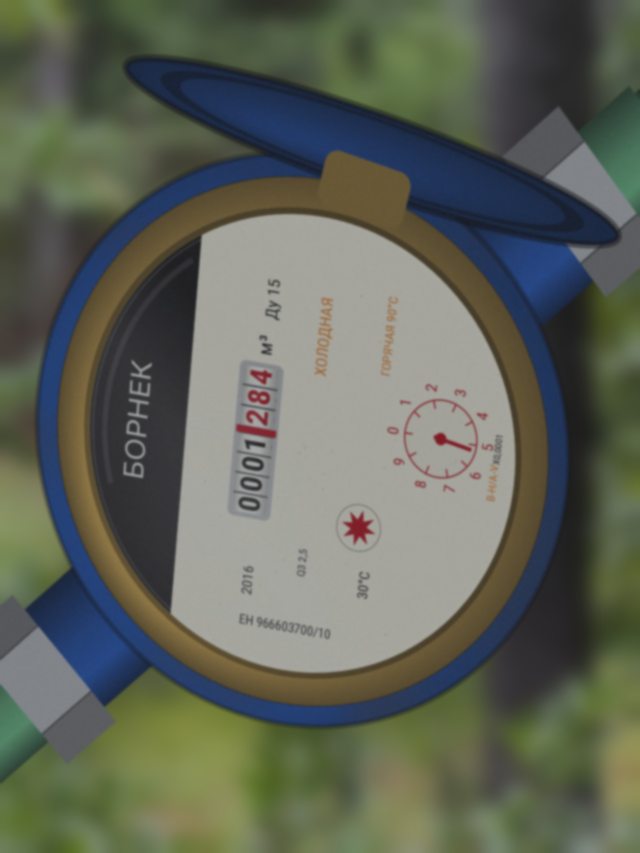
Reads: {"value": 1.2845, "unit": "m³"}
